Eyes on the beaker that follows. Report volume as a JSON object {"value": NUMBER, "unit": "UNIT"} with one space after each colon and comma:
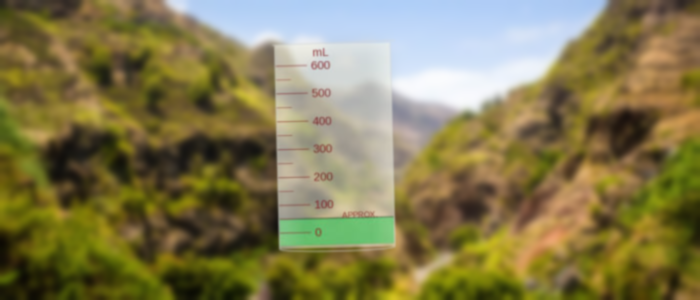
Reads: {"value": 50, "unit": "mL"}
